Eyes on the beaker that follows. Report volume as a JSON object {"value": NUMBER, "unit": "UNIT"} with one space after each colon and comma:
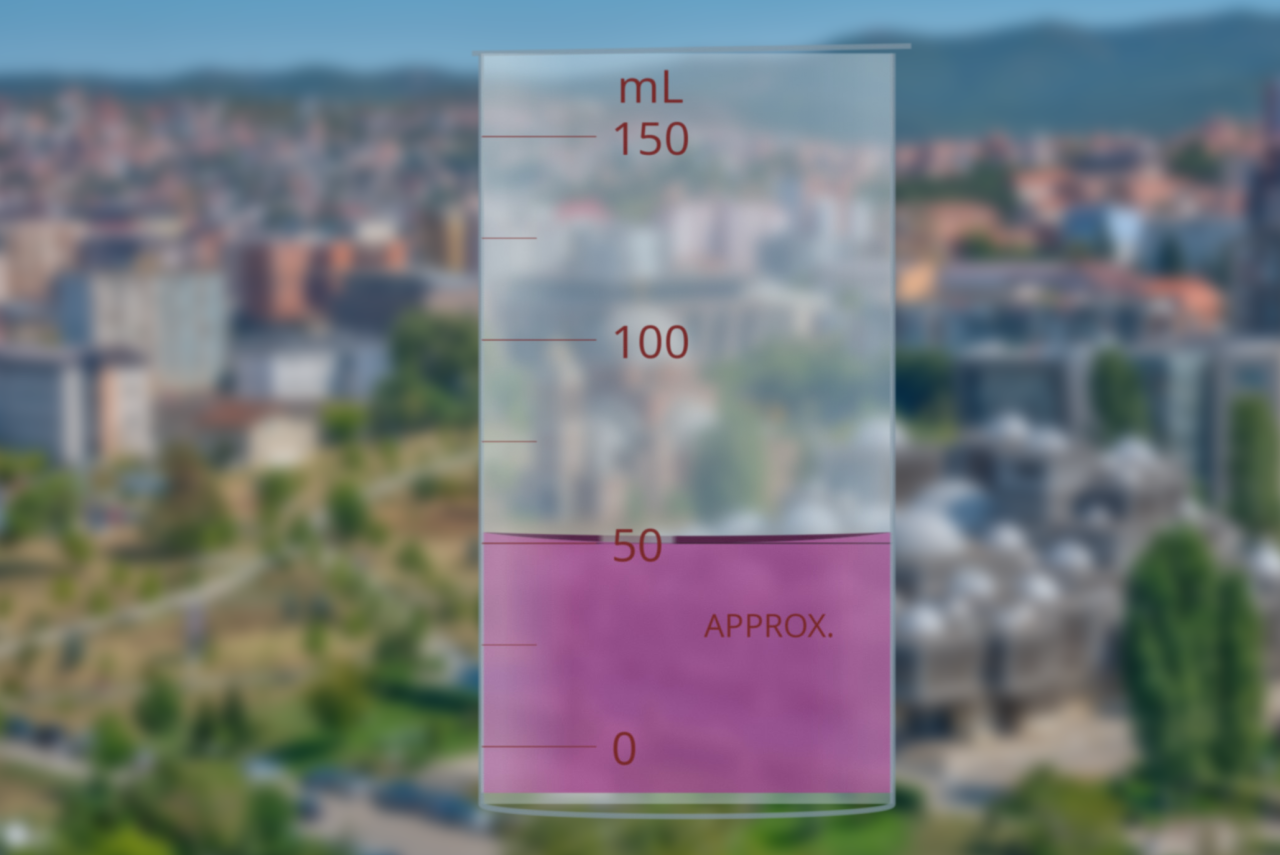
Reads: {"value": 50, "unit": "mL"}
